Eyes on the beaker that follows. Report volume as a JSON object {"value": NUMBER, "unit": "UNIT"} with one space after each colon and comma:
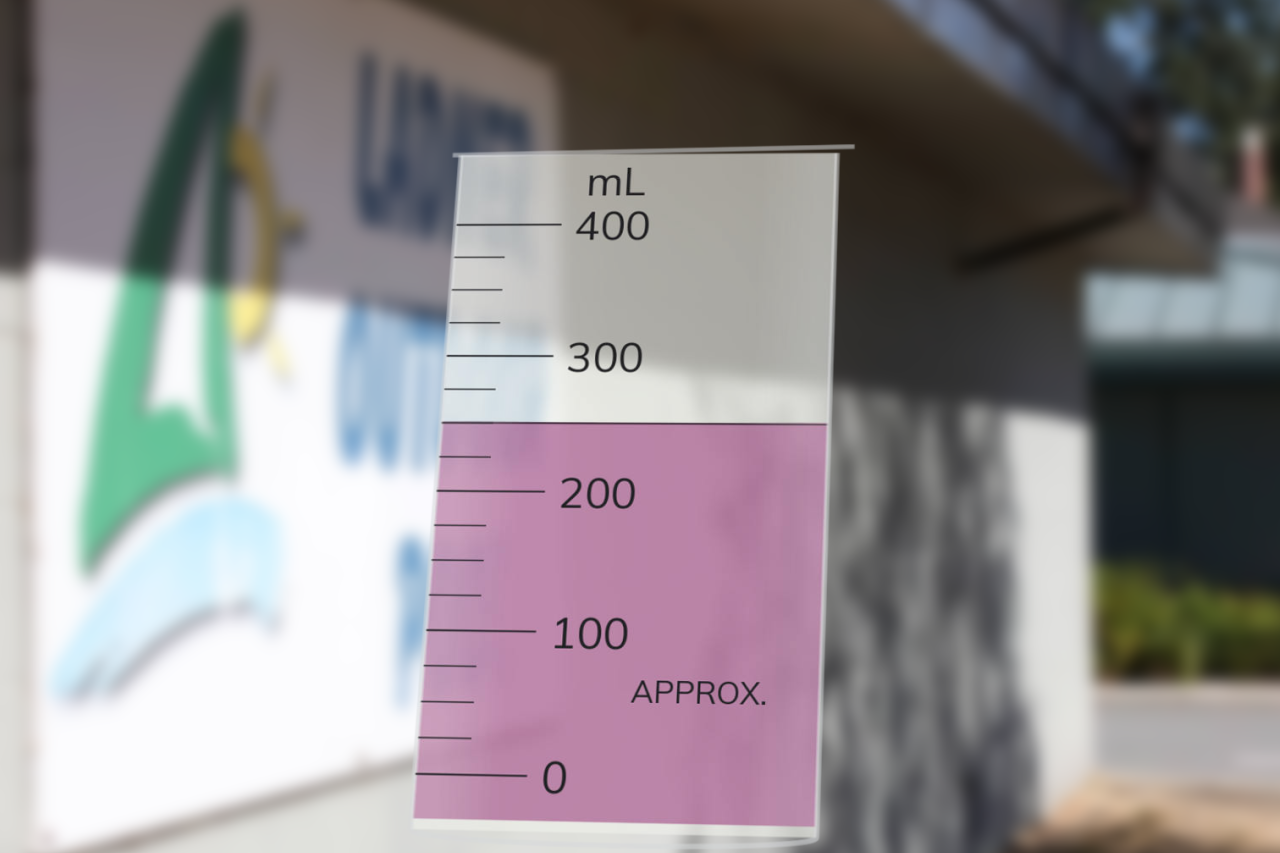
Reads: {"value": 250, "unit": "mL"}
